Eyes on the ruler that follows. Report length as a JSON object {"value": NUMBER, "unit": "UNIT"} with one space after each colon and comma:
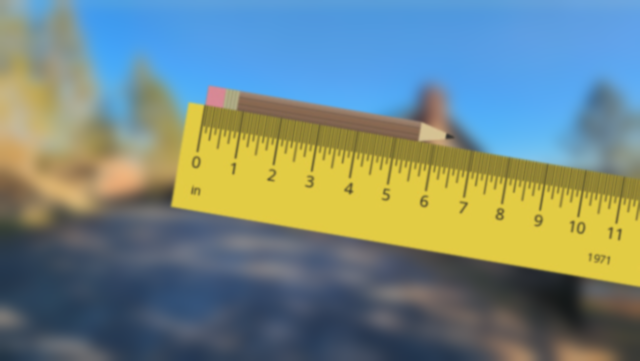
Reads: {"value": 6.5, "unit": "in"}
